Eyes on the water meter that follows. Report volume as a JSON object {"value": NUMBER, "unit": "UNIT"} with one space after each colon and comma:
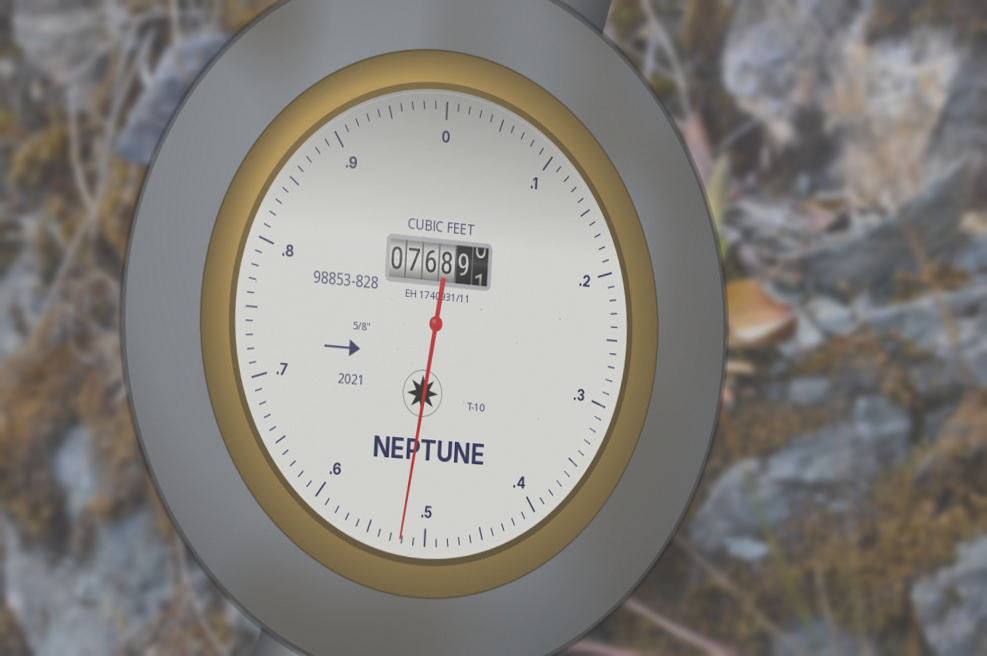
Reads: {"value": 76890.52, "unit": "ft³"}
